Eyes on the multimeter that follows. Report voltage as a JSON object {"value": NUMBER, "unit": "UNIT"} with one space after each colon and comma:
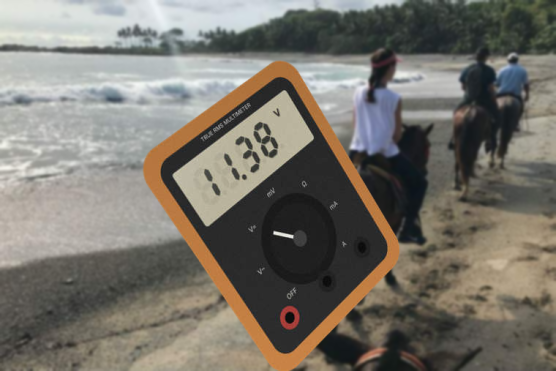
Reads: {"value": 11.38, "unit": "V"}
